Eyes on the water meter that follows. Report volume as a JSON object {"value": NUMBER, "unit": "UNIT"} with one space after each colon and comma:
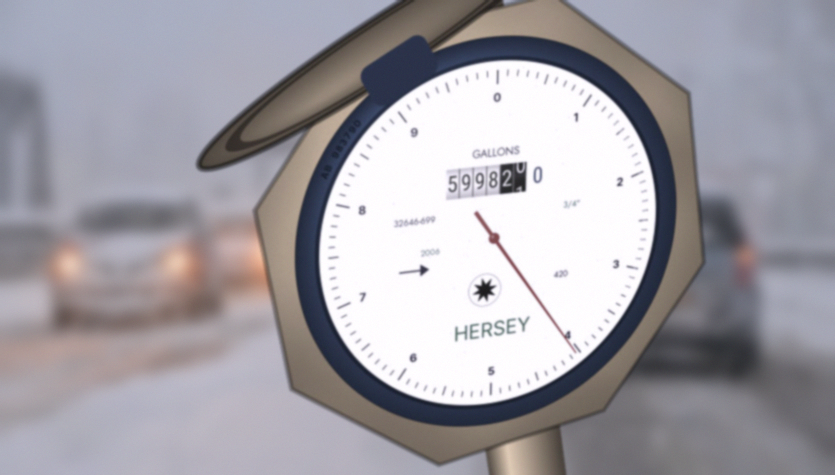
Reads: {"value": 5998204.0, "unit": "gal"}
